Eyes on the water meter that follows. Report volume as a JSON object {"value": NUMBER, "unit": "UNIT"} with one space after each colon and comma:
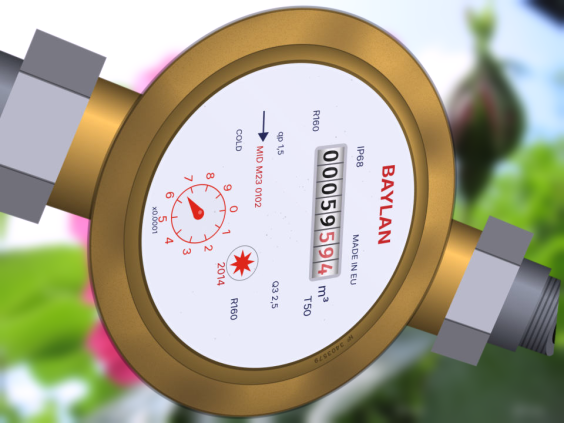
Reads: {"value": 59.5946, "unit": "m³"}
